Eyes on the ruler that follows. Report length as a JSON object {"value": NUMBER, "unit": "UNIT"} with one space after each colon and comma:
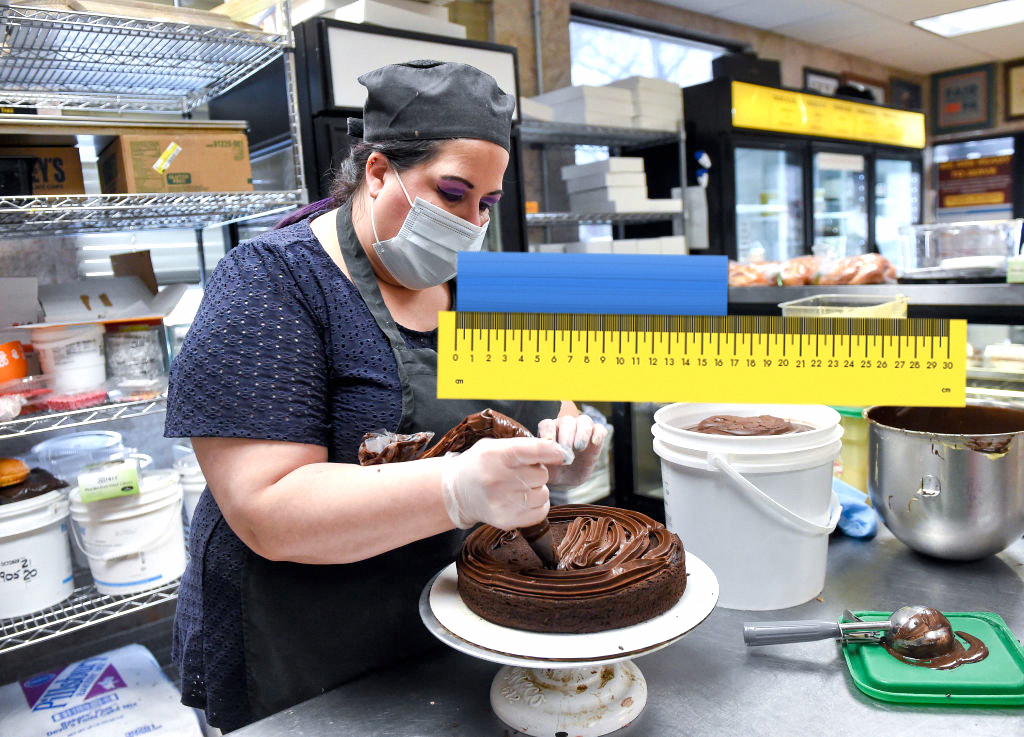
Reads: {"value": 16.5, "unit": "cm"}
